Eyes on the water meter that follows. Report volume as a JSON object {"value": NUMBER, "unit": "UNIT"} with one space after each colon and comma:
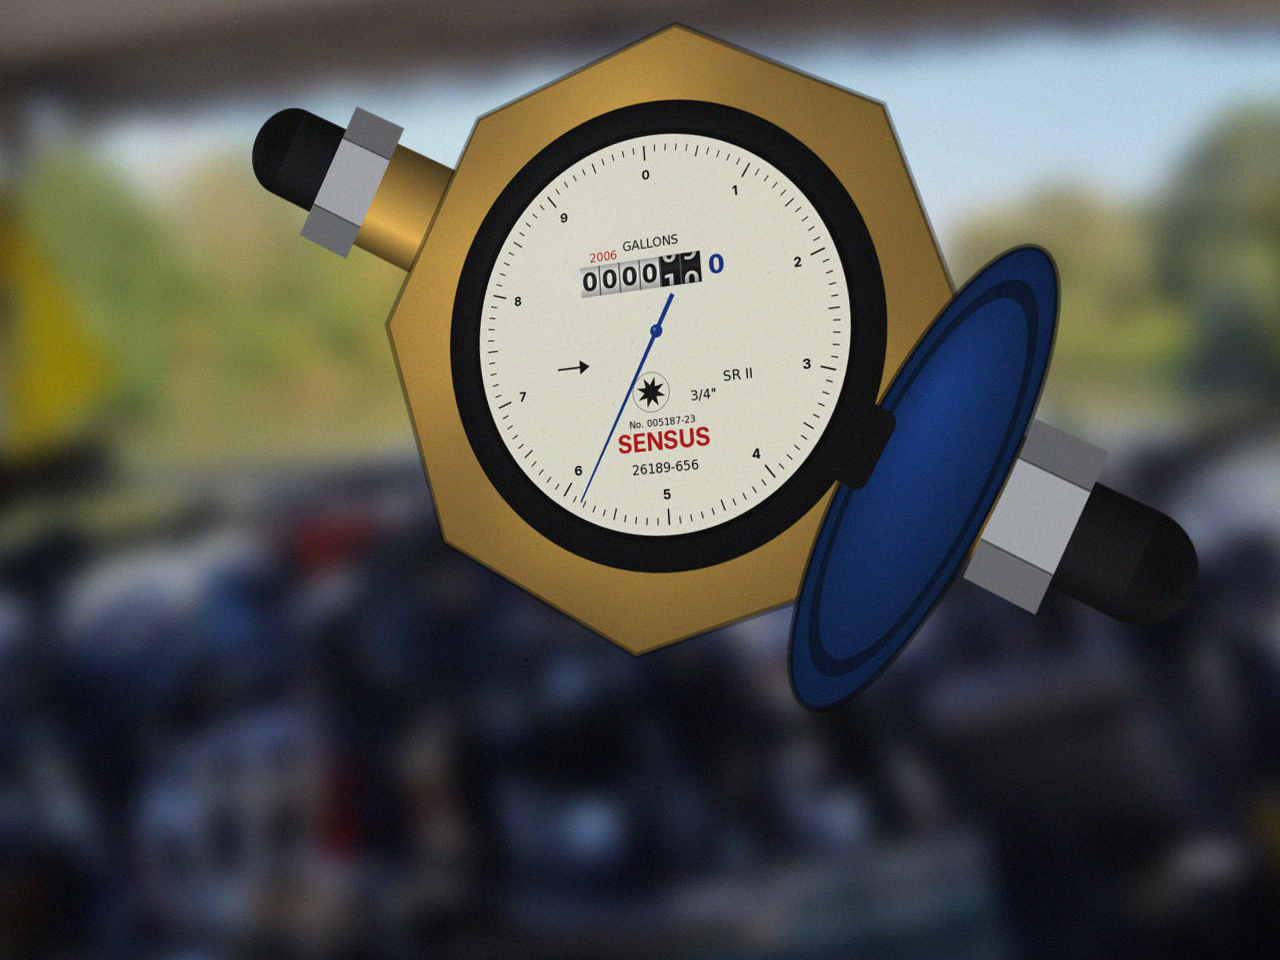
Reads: {"value": 95.8, "unit": "gal"}
